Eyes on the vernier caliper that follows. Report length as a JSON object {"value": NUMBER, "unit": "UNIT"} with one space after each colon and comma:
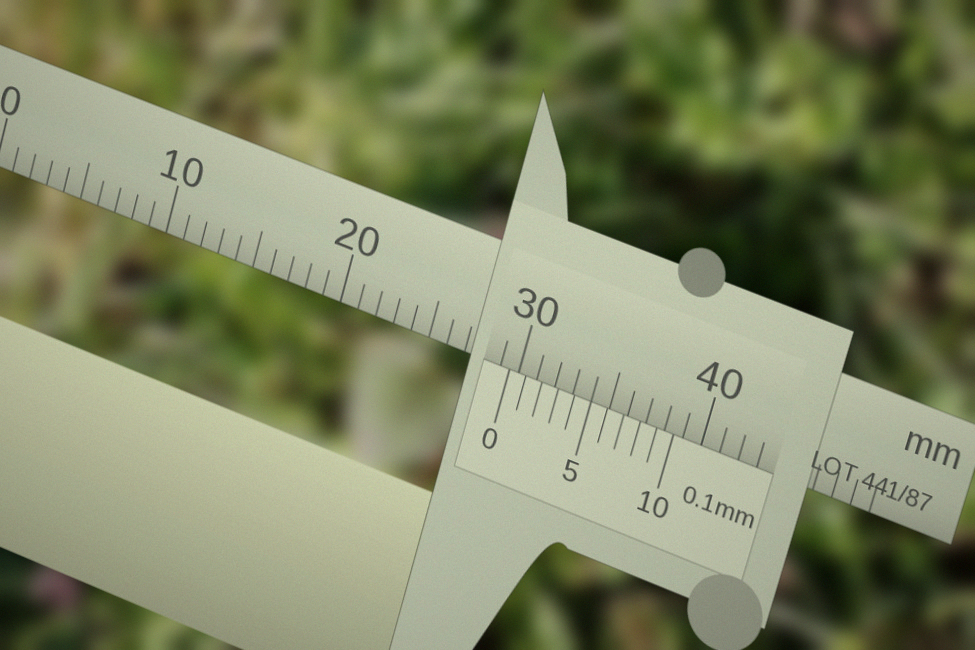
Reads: {"value": 29.5, "unit": "mm"}
